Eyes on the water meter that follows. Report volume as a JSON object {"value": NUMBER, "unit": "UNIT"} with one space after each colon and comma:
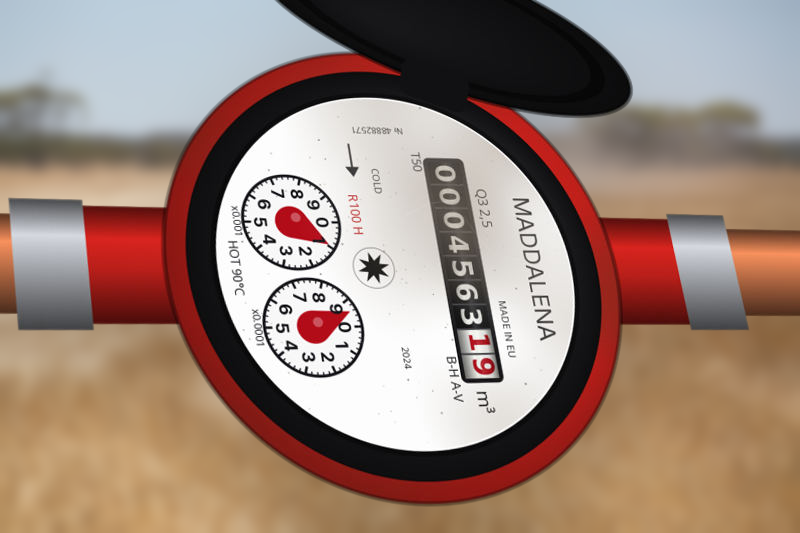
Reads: {"value": 4563.1909, "unit": "m³"}
